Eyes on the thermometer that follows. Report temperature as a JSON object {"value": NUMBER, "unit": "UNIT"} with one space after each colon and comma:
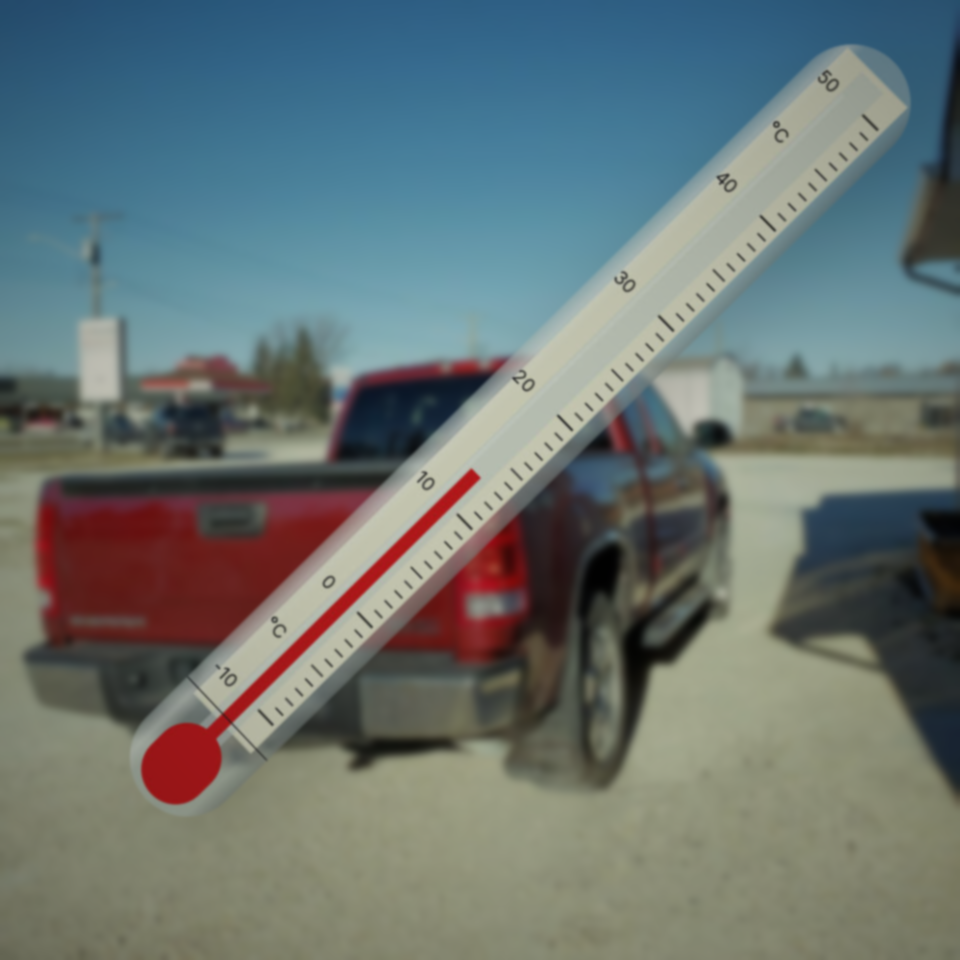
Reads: {"value": 13, "unit": "°C"}
